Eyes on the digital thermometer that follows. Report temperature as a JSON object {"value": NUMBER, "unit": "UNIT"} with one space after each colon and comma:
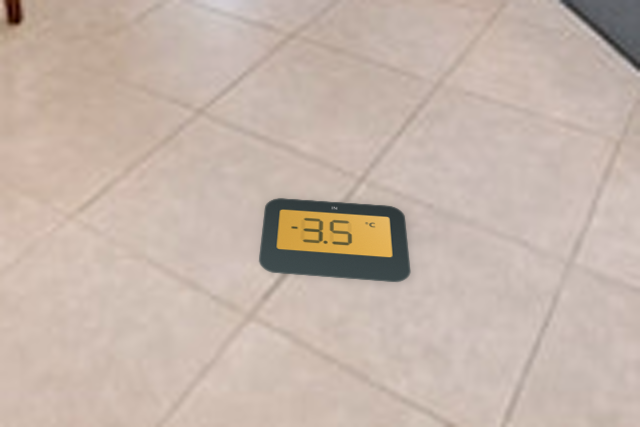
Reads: {"value": -3.5, "unit": "°C"}
